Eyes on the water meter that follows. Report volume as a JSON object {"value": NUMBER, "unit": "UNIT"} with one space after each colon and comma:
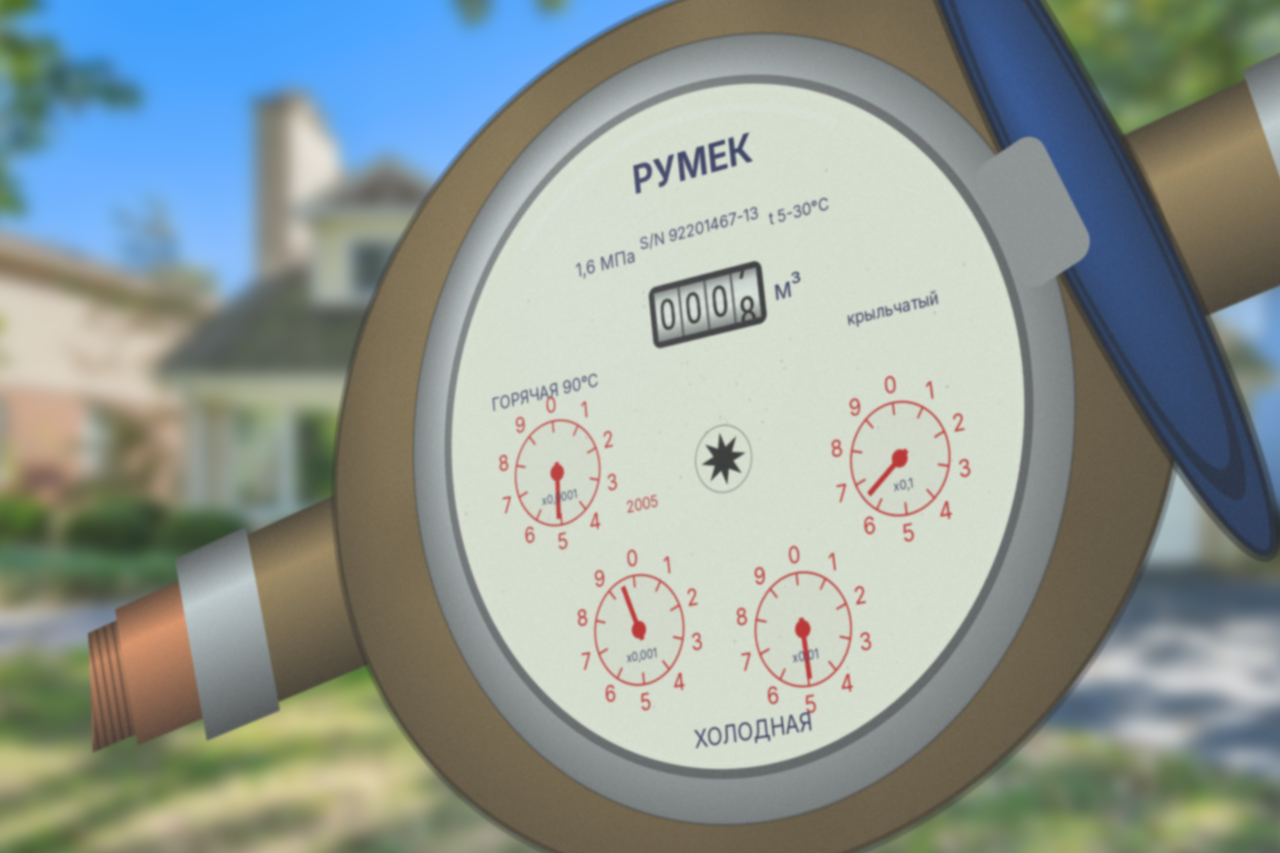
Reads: {"value": 7.6495, "unit": "m³"}
